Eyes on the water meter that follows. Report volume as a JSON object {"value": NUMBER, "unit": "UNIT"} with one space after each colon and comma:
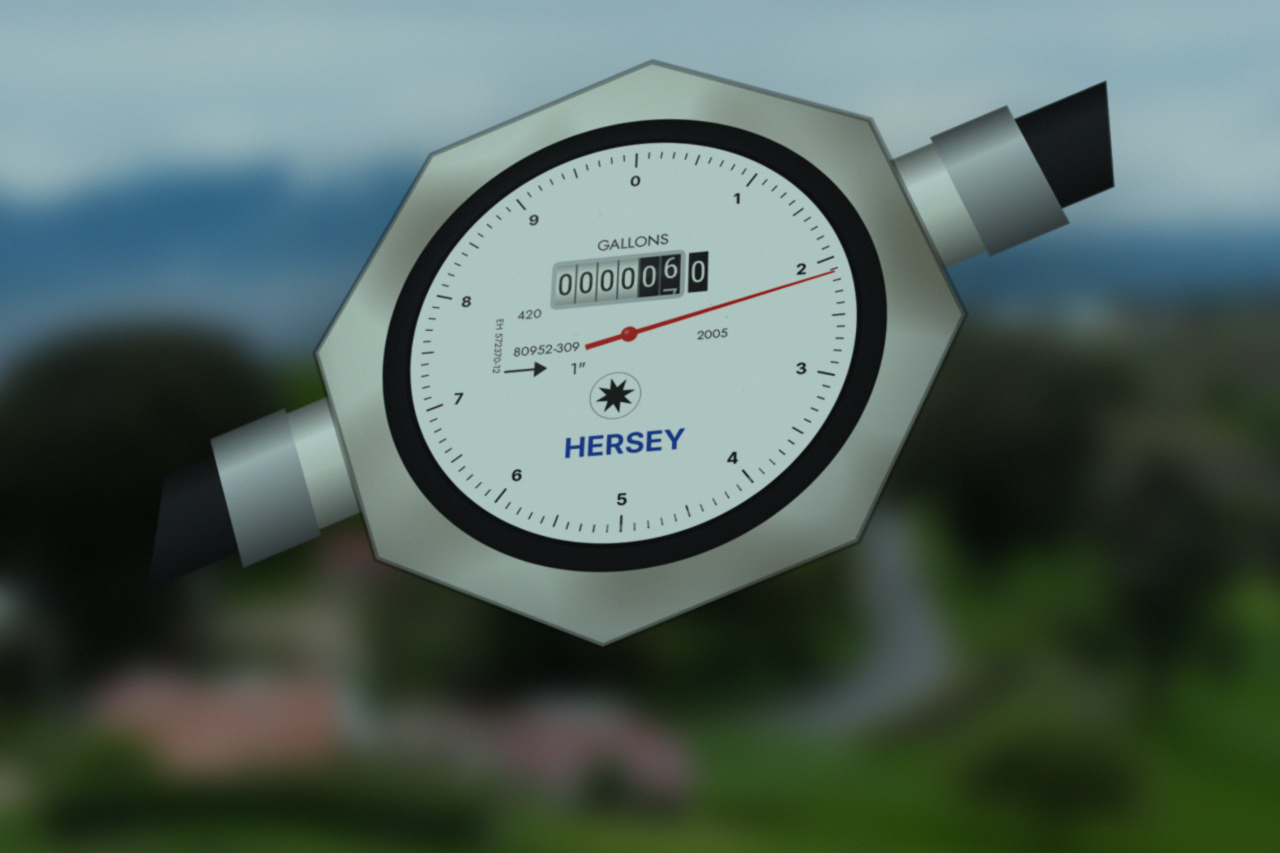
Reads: {"value": 62.1, "unit": "gal"}
